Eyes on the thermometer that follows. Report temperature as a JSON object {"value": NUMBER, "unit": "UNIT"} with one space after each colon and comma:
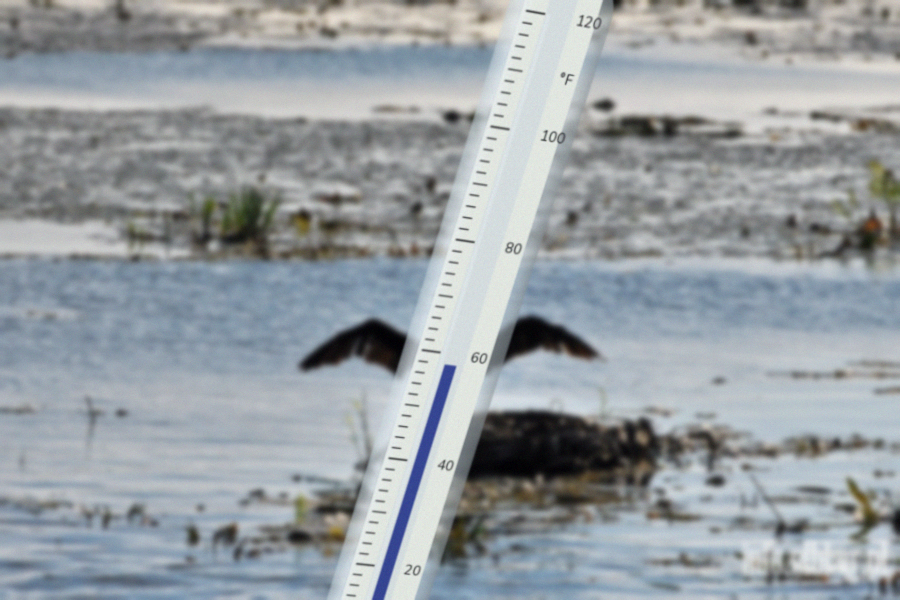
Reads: {"value": 58, "unit": "°F"}
